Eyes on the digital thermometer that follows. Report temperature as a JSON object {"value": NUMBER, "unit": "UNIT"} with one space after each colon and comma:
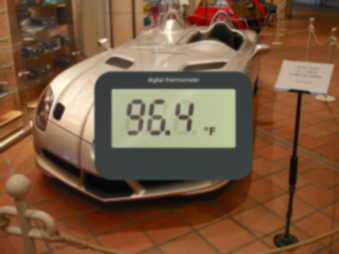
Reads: {"value": 96.4, "unit": "°F"}
